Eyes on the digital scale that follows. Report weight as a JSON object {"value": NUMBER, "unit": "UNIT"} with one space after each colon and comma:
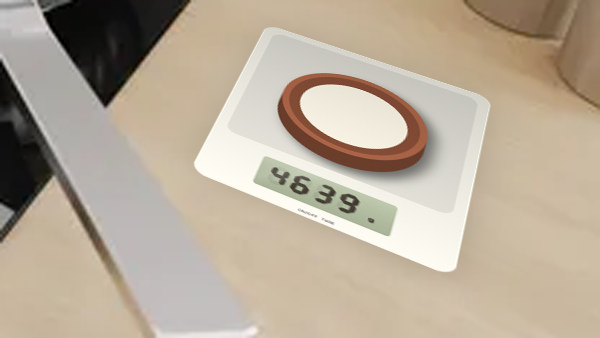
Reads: {"value": 4639, "unit": "g"}
